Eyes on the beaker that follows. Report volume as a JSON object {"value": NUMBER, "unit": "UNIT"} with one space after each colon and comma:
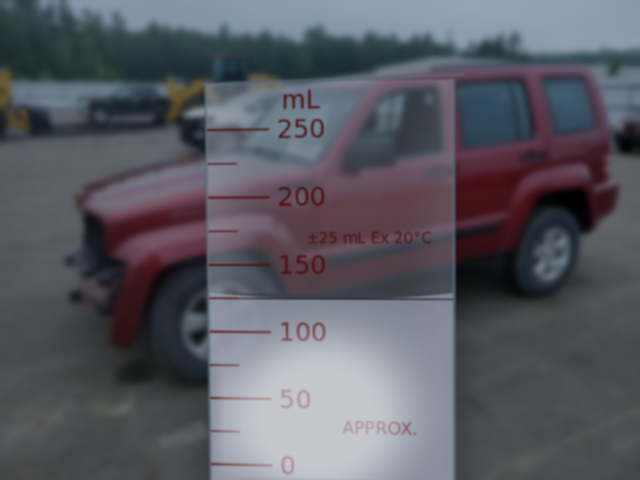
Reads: {"value": 125, "unit": "mL"}
